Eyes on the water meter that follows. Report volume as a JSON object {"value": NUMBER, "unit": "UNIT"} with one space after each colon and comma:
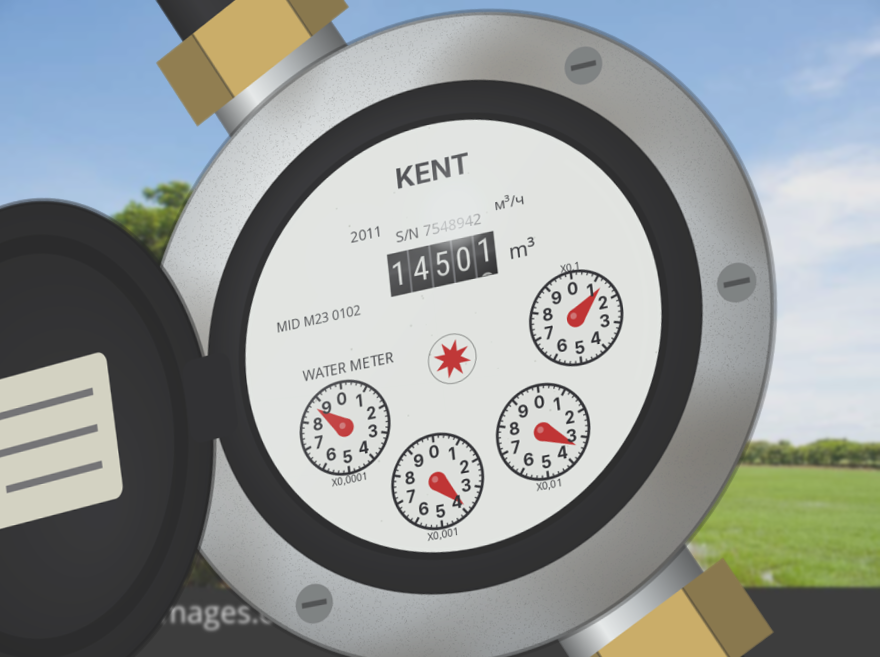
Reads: {"value": 14501.1338, "unit": "m³"}
